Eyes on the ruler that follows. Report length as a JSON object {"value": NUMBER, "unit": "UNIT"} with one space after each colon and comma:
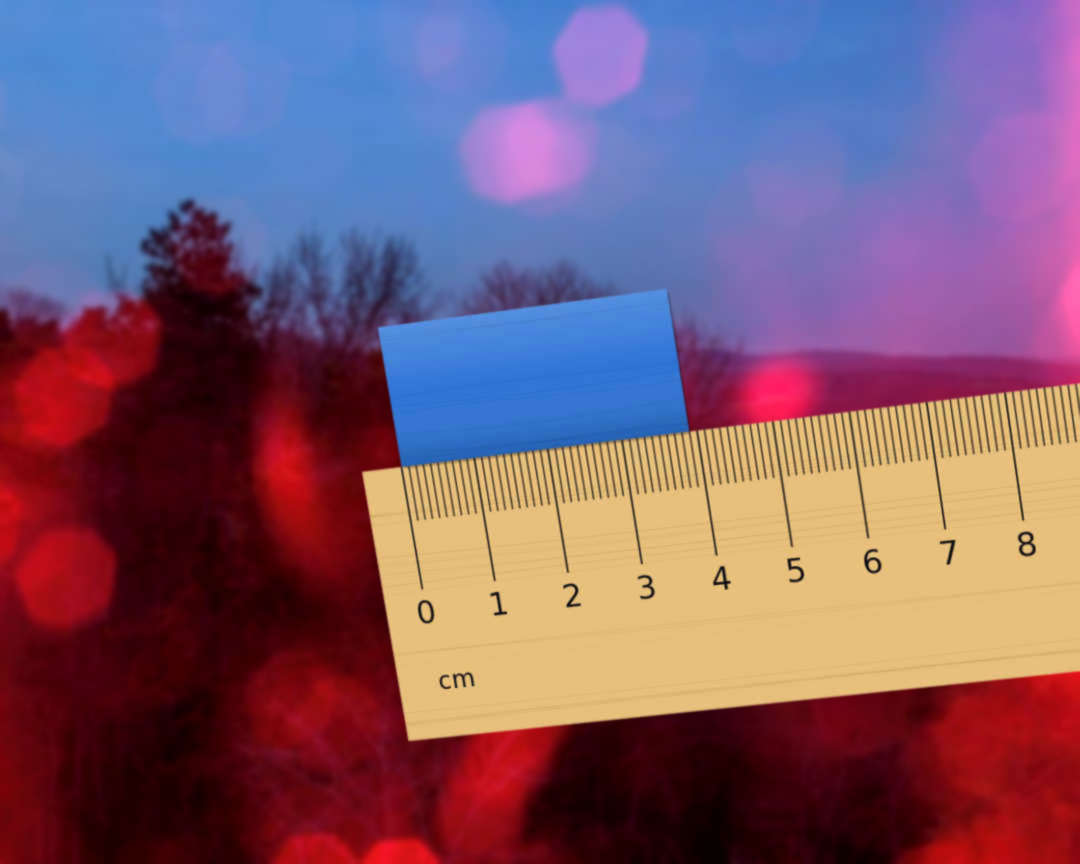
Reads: {"value": 3.9, "unit": "cm"}
